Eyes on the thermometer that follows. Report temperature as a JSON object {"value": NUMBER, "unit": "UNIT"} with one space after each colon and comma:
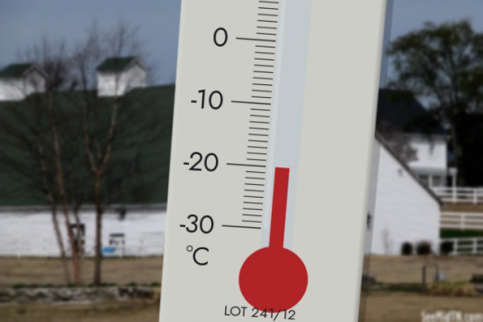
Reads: {"value": -20, "unit": "°C"}
